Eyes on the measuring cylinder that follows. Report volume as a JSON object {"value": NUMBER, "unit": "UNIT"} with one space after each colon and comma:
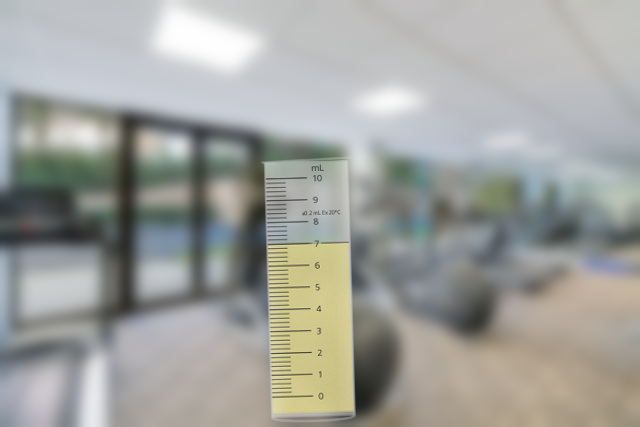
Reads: {"value": 7, "unit": "mL"}
